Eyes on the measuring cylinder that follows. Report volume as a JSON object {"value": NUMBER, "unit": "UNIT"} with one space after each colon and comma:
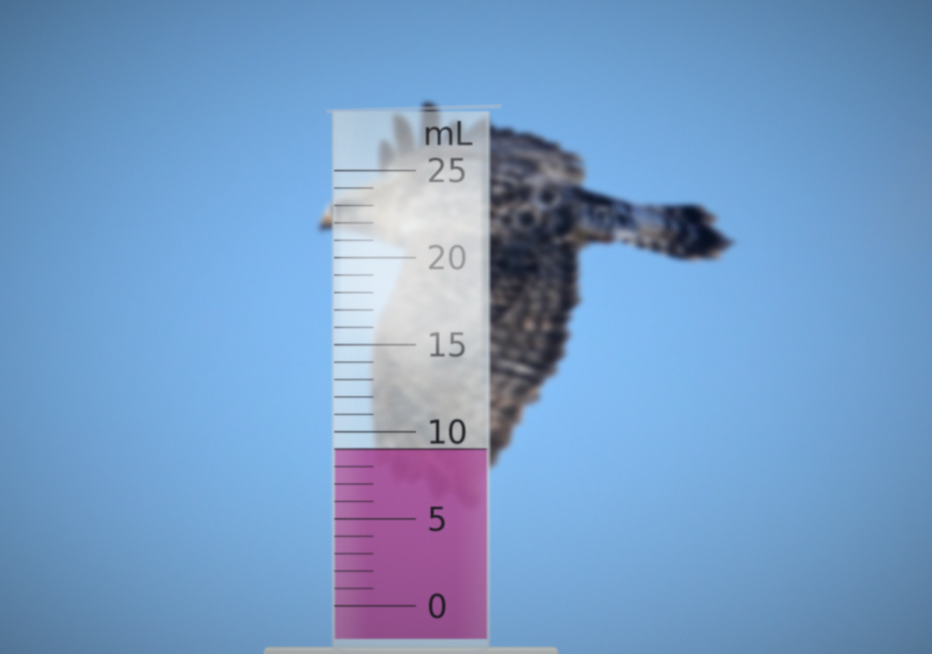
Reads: {"value": 9, "unit": "mL"}
